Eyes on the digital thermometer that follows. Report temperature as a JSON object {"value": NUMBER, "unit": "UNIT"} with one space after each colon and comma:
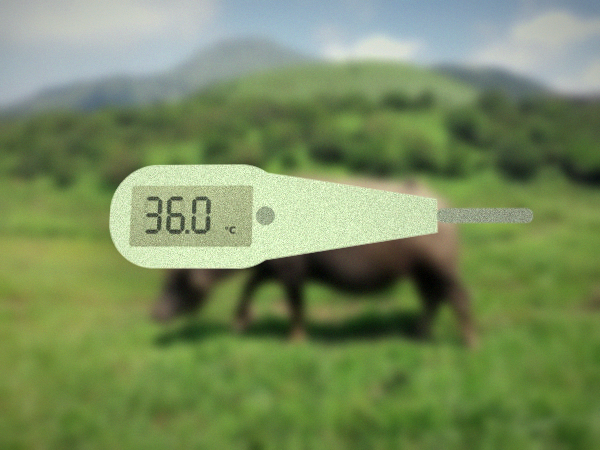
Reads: {"value": 36.0, "unit": "°C"}
